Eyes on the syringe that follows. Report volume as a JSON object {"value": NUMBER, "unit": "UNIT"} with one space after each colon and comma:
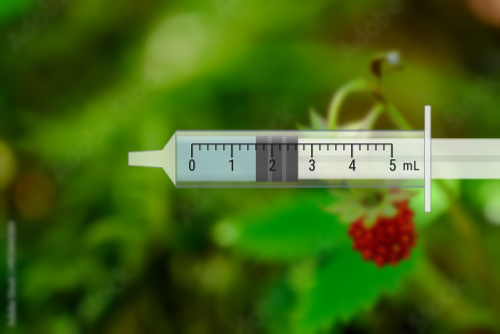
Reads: {"value": 1.6, "unit": "mL"}
